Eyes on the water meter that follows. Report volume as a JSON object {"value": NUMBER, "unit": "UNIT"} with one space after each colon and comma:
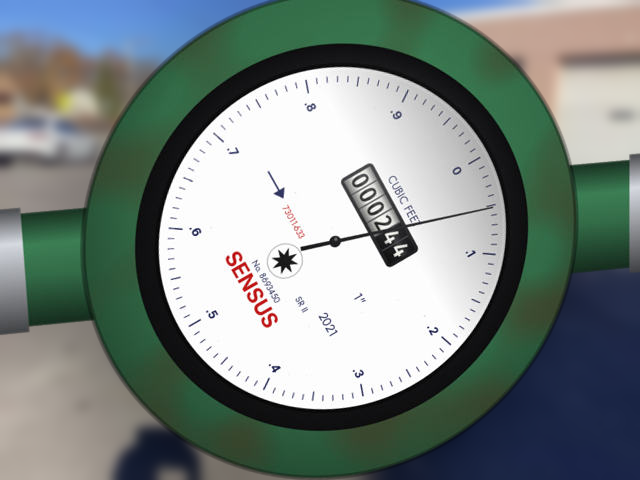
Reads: {"value": 244.05, "unit": "ft³"}
